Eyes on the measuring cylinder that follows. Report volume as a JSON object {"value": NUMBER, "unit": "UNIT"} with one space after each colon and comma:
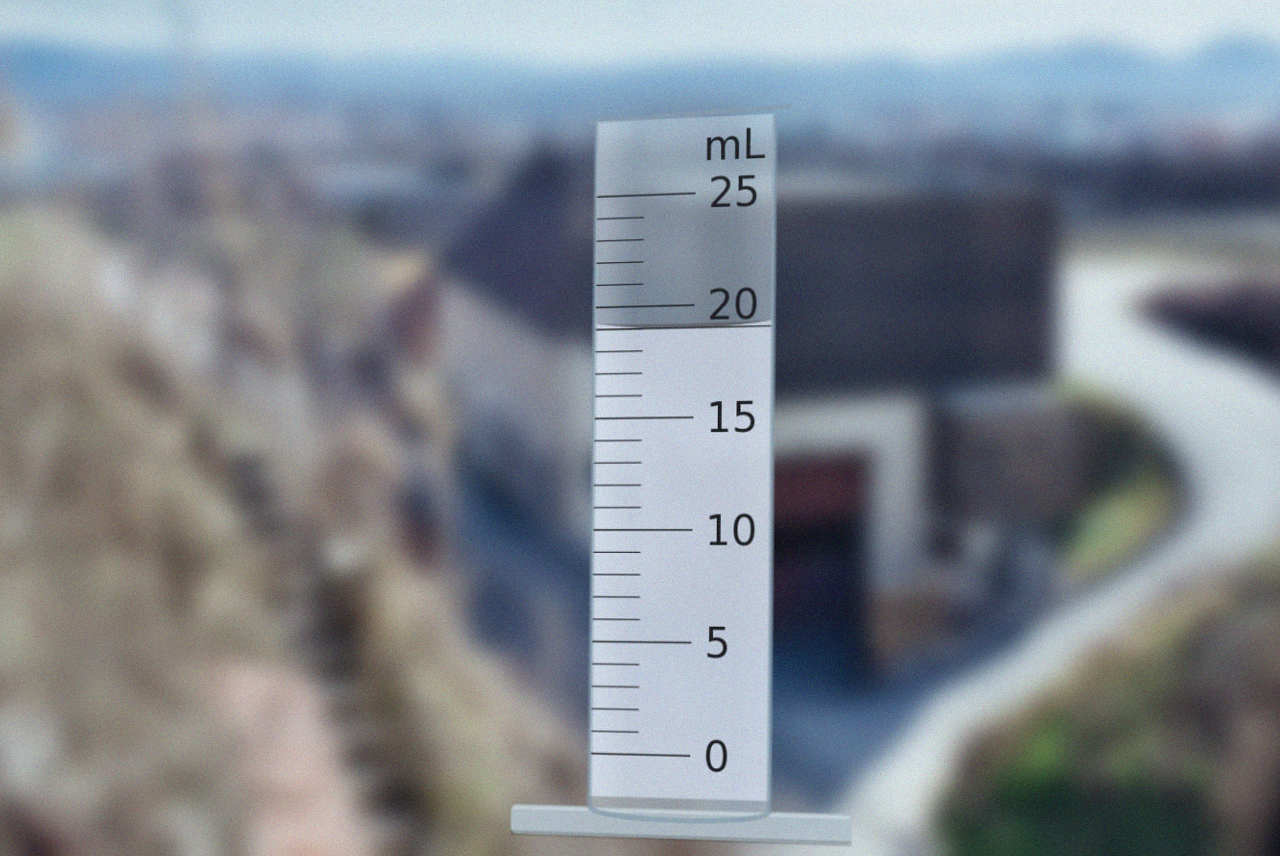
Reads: {"value": 19, "unit": "mL"}
